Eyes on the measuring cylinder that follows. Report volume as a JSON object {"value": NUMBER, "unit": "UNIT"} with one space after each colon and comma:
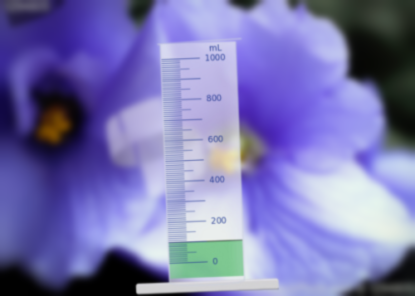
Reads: {"value": 100, "unit": "mL"}
